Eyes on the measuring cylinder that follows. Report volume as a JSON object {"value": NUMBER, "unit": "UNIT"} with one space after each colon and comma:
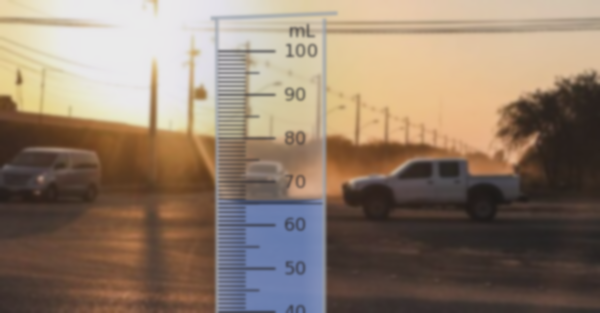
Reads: {"value": 65, "unit": "mL"}
